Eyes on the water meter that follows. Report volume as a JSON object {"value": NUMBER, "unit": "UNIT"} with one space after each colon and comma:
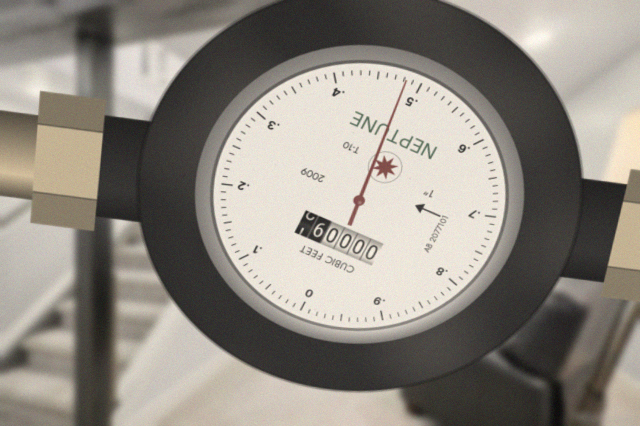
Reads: {"value": 91.48, "unit": "ft³"}
